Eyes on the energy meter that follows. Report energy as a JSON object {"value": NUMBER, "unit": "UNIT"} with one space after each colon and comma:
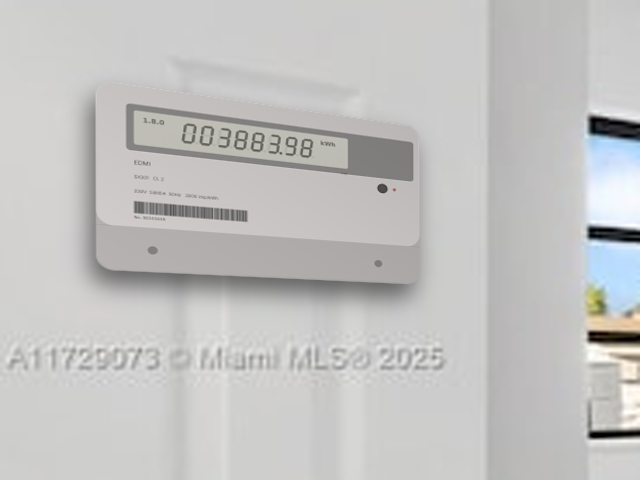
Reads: {"value": 3883.98, "unit": "kWh"}
